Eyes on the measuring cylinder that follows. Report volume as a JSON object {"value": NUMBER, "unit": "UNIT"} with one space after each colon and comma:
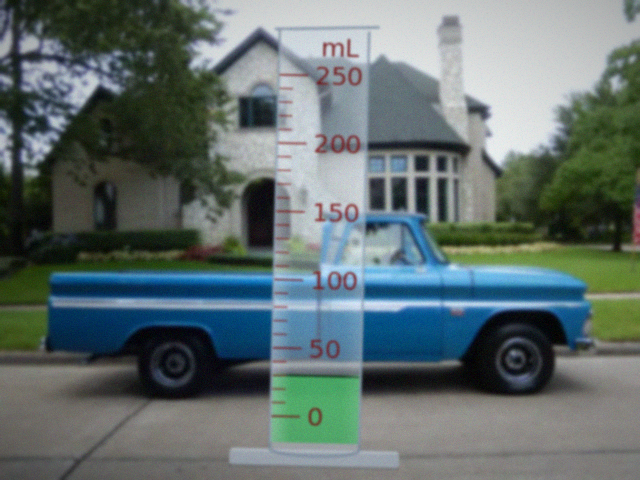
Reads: {"value": 30, "unit": "mL"}
